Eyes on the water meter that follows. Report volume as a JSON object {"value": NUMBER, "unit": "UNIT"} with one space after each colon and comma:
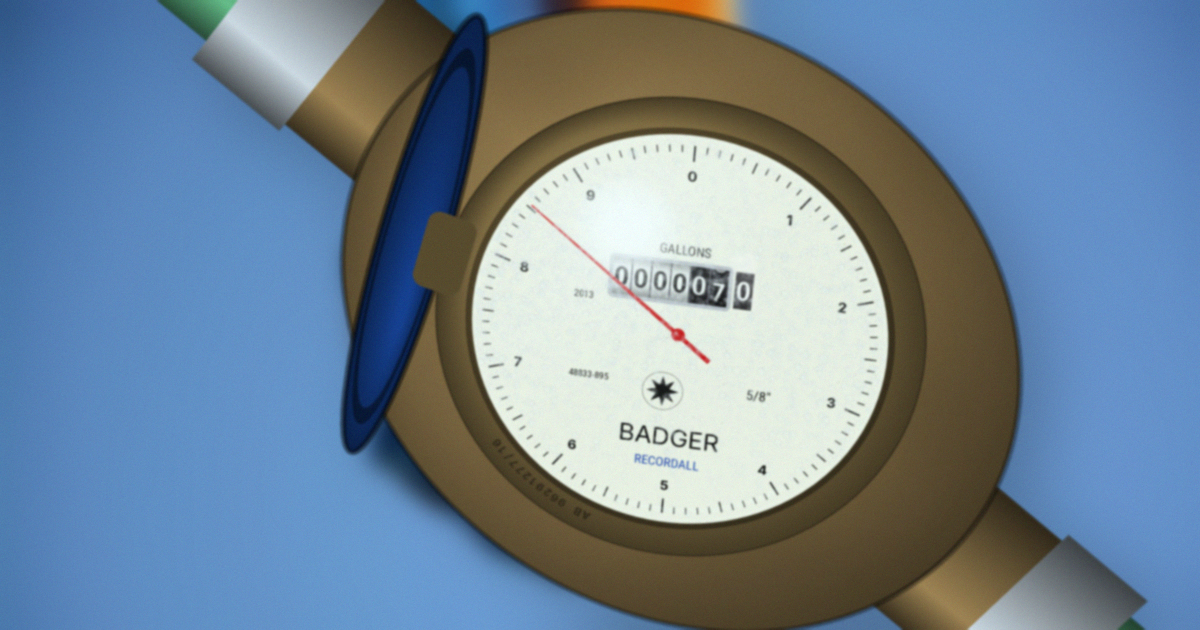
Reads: {"value": 68.5, "unit": "gal"}
